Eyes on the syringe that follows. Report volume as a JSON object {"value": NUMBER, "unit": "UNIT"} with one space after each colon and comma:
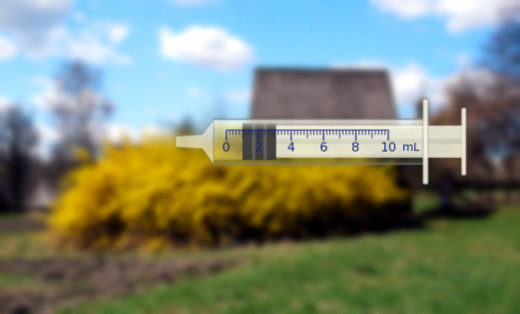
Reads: {"value": 1, "unit": "mL"}
